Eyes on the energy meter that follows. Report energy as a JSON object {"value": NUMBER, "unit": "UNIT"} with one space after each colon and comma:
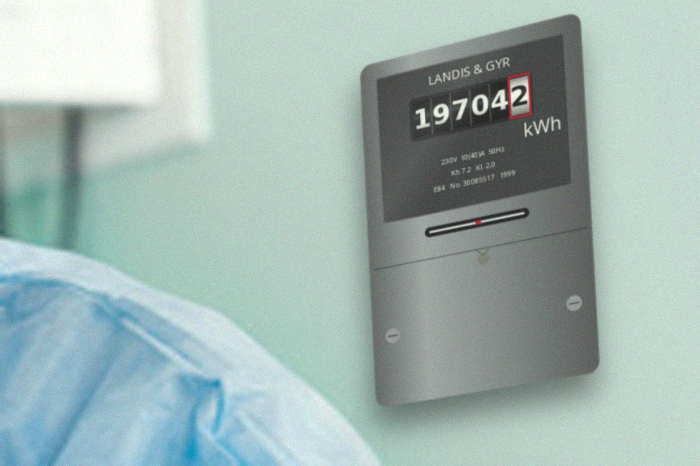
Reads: {"value": 19704.2, "unit": "kWh"}
